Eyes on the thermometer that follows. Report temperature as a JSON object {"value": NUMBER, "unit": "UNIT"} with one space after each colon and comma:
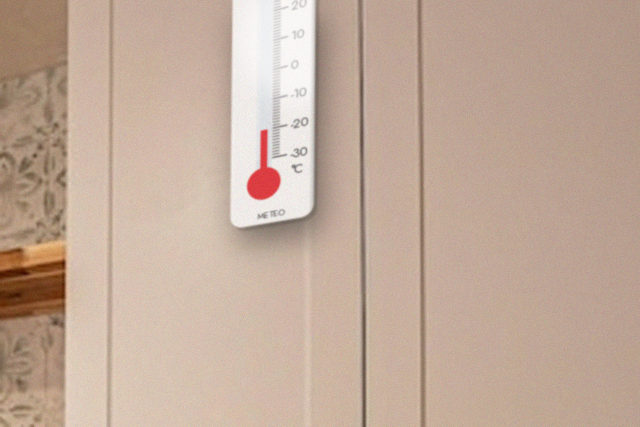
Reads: {"value": -20, "unit": "°C"}
